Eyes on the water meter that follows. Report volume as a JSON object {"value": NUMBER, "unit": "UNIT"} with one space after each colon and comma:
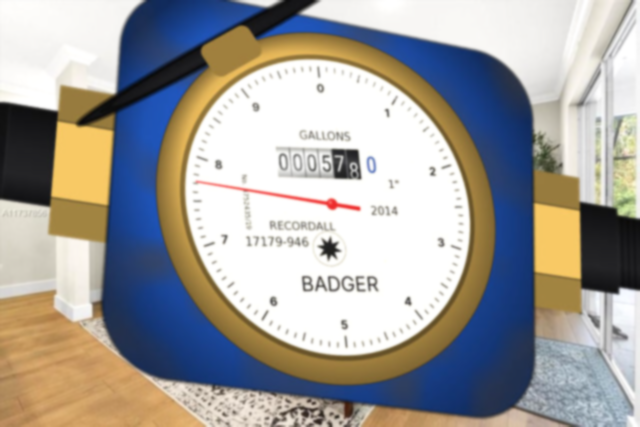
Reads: {"value": 5777.7, "unit": "gal"}
